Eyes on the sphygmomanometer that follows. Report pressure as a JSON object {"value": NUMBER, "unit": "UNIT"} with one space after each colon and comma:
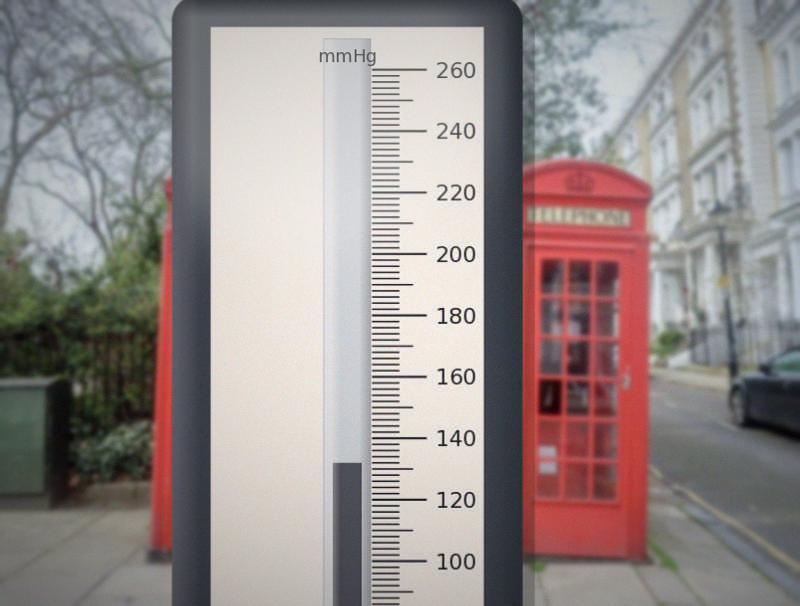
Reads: {"value": 132, "unit": "mmHg"}
